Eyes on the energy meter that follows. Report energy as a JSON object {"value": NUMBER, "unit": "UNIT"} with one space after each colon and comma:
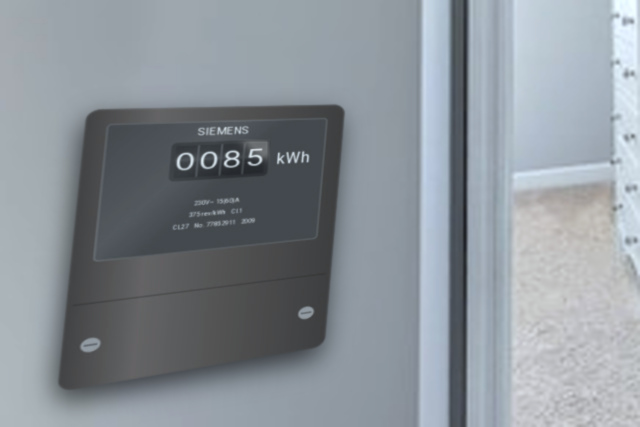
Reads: {"value": 85, "unit": "kWh"}
